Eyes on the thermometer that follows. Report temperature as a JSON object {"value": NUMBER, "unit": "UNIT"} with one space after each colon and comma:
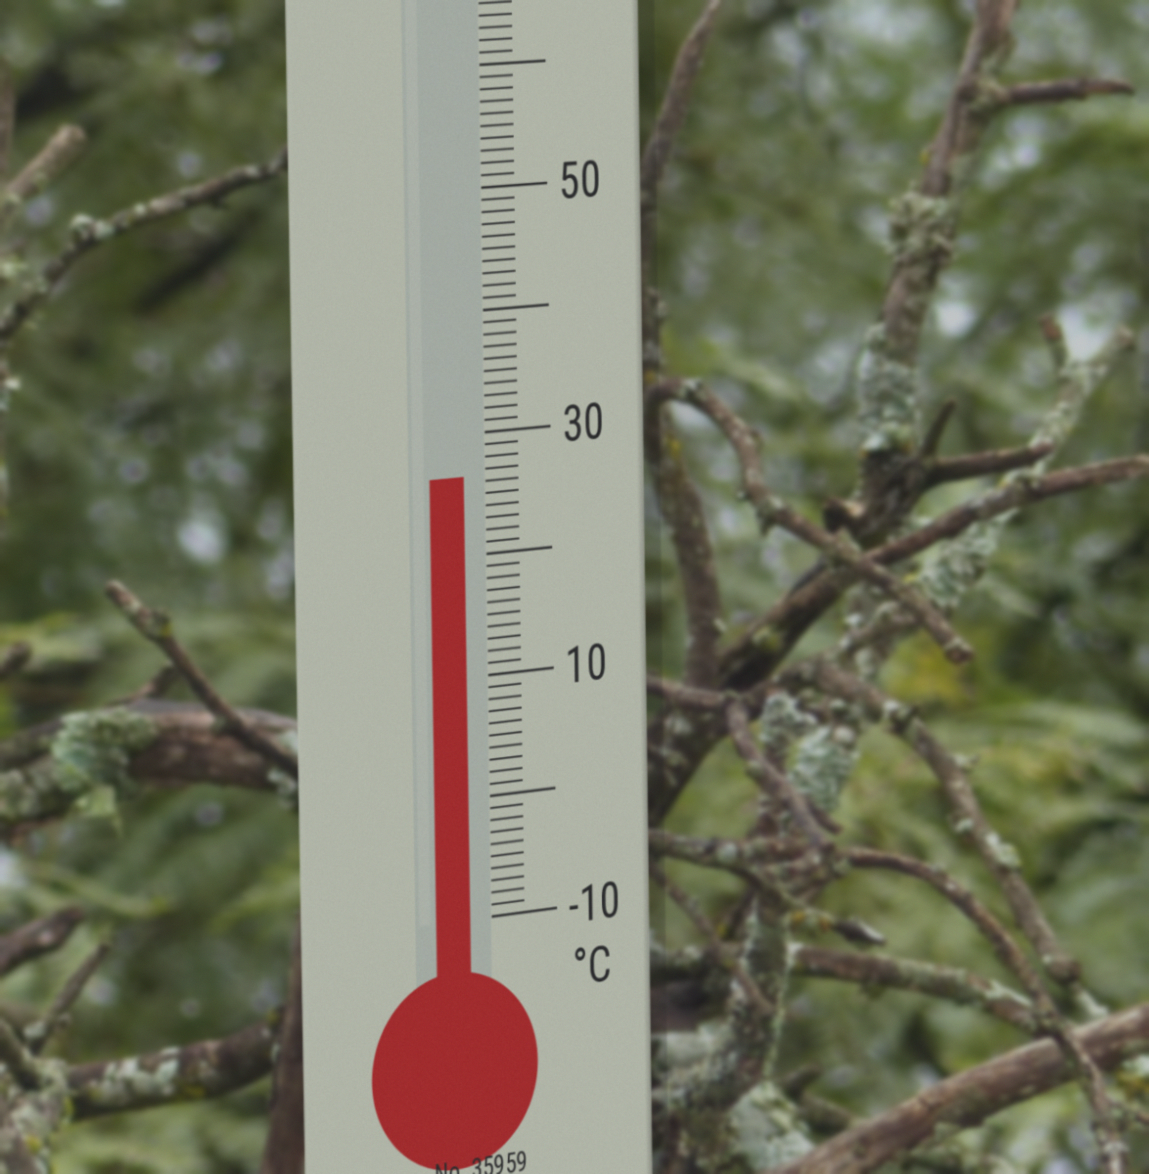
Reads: {"value": 26.5, "unit": "°C"}
